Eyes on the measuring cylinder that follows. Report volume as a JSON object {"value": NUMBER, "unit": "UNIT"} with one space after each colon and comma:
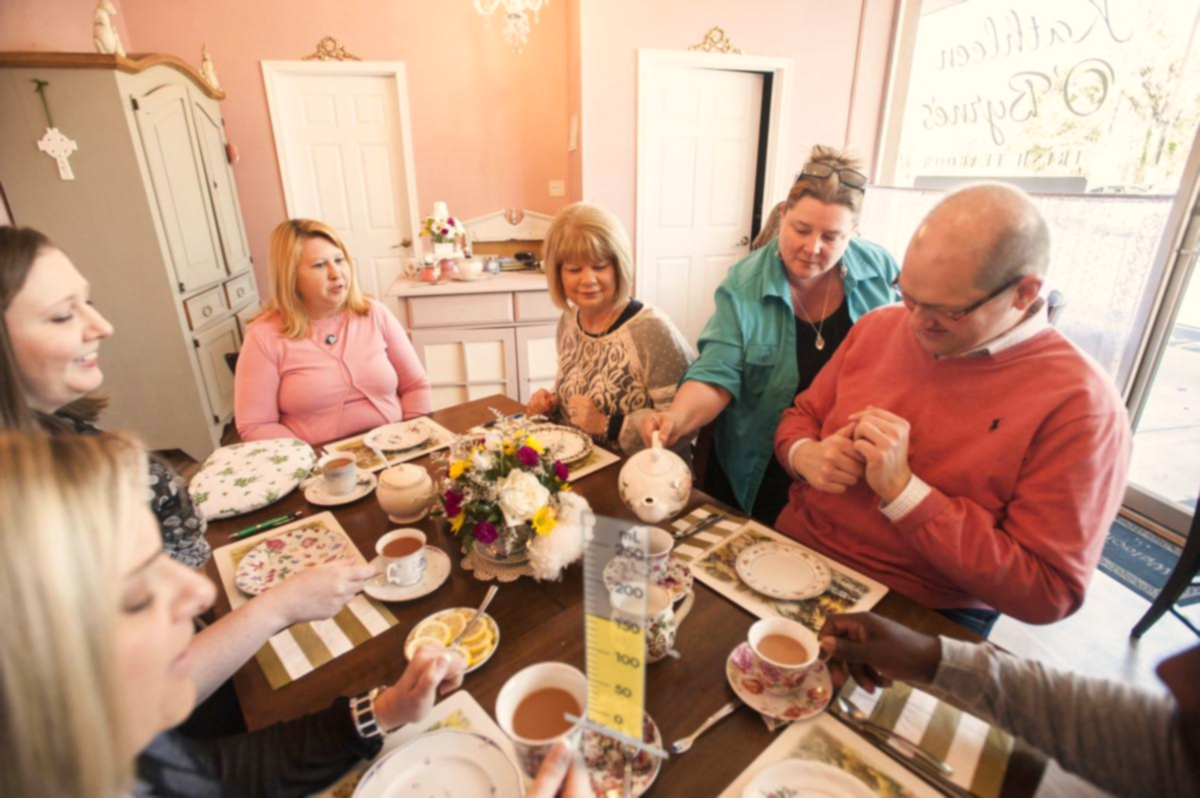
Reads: {"value": 150, "unit": "mL"}
